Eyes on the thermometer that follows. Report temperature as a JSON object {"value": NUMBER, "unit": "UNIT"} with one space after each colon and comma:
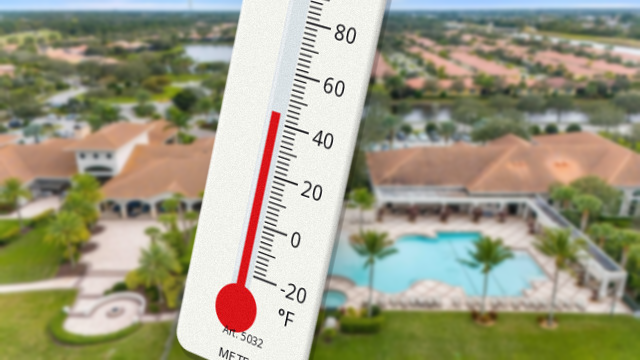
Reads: {"value": 44, "unit": "°F"}
